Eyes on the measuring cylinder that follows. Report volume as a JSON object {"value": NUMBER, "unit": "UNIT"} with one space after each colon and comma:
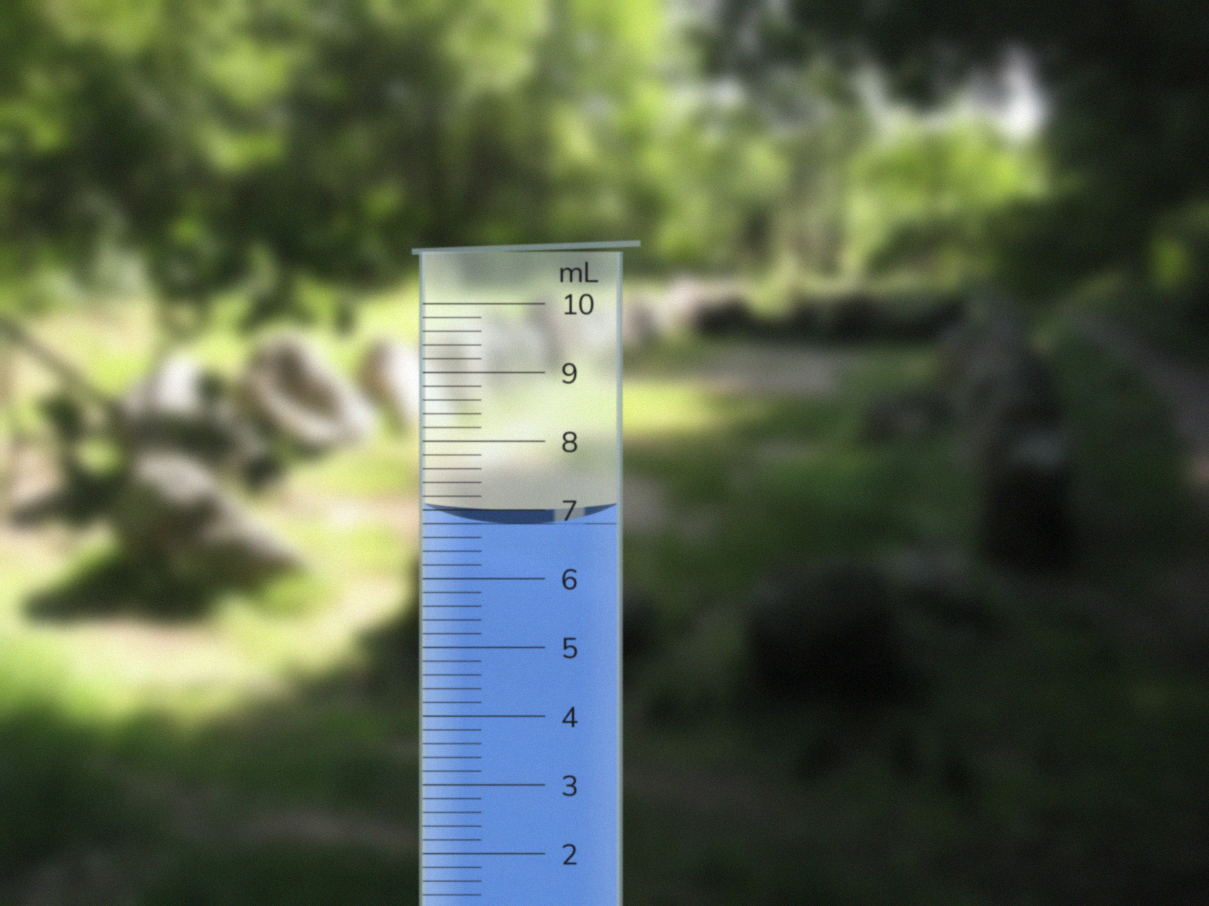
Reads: {"value": 6.8, "unit": "mL"}
